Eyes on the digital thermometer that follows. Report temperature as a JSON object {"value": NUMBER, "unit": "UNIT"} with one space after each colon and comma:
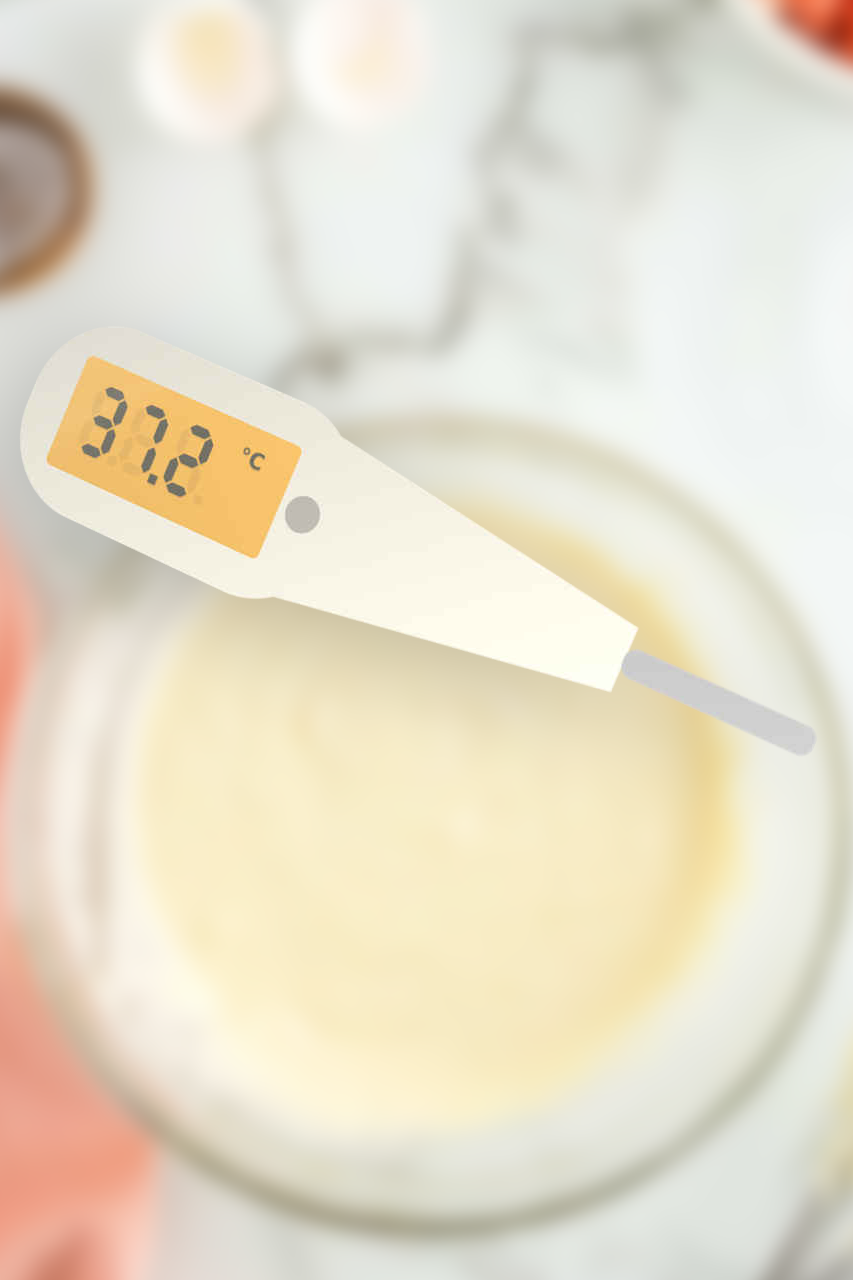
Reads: {"value": 37.2, "unit": "°C"}
